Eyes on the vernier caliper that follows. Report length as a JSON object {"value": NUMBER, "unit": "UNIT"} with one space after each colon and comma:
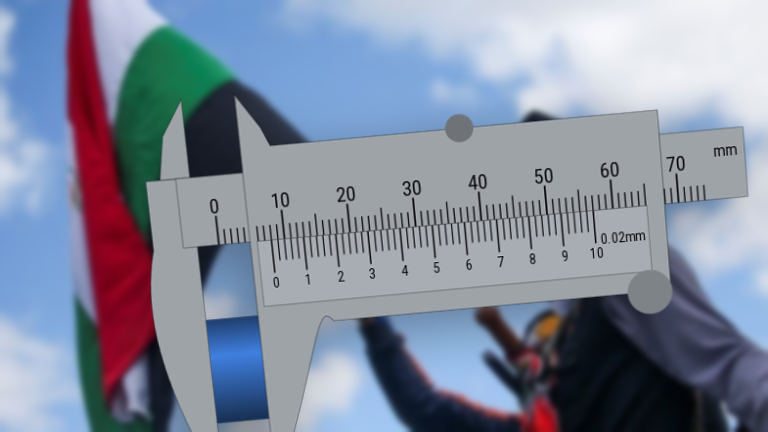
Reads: {"value": 8.0, "unit": "mm"}
